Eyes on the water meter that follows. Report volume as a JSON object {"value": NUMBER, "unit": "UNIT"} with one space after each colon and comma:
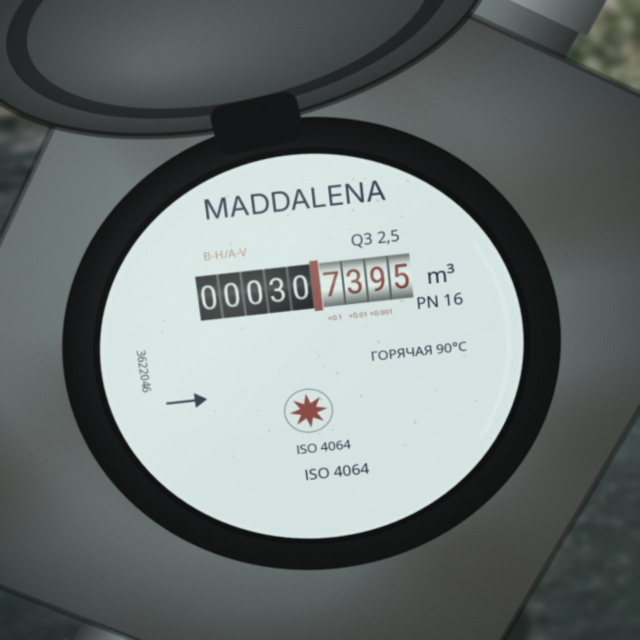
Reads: {"value": 30.7395, "unit": "m³"}
